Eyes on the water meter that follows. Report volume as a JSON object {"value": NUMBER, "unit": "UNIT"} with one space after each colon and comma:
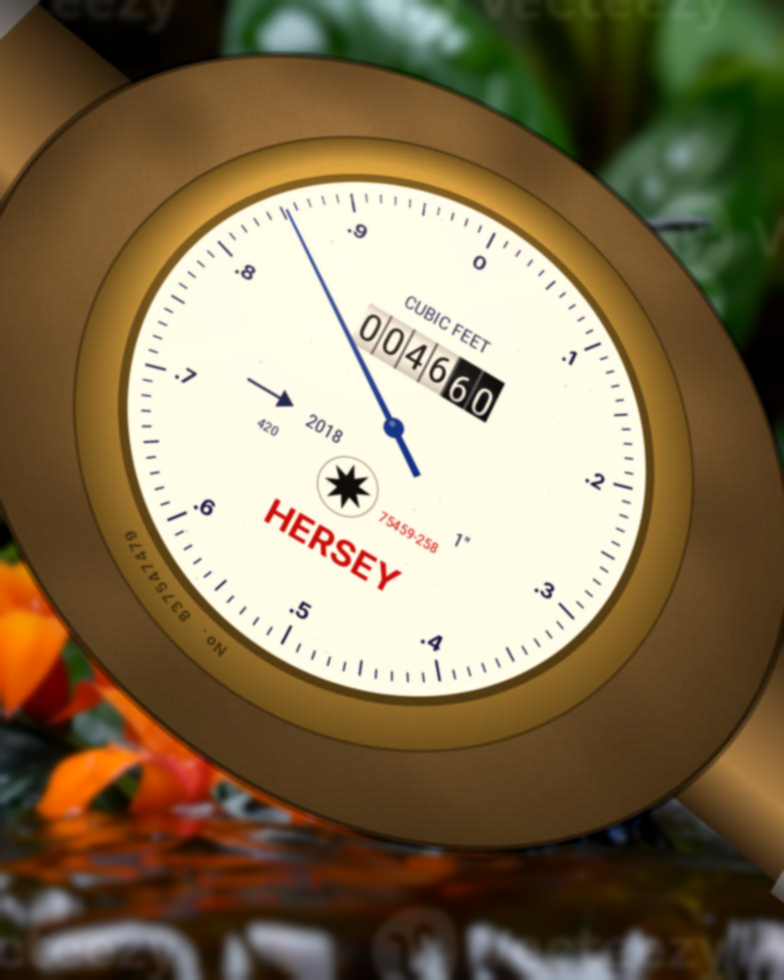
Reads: {"value": 4659.85, "unit": "ft³"}
